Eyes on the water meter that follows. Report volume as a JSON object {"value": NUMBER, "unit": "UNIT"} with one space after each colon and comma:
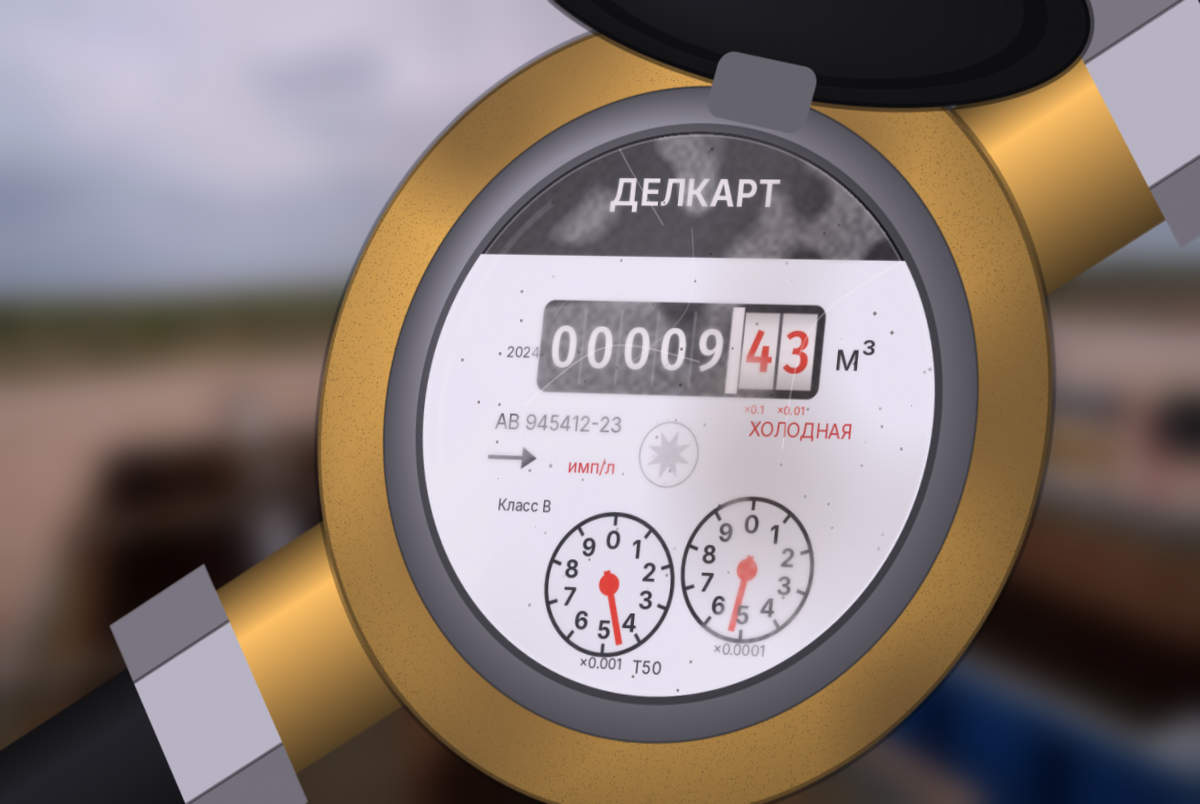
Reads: {"value": 9.4345, "unit": "m³"}
